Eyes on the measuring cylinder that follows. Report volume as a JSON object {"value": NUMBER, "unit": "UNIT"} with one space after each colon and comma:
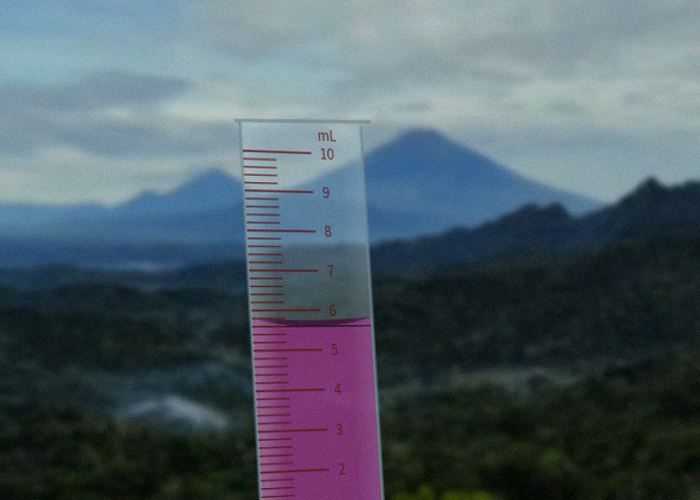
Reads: {"value": 5.6, "unit": "mL"}
